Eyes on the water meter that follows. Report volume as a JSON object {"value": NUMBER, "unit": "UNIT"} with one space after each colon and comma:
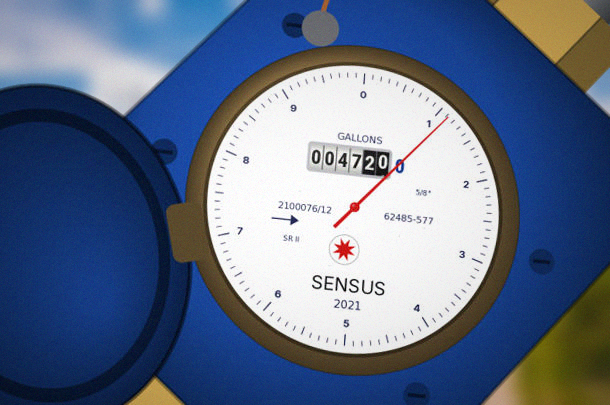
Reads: {"value": 47201.1, "unit": "gal"}
